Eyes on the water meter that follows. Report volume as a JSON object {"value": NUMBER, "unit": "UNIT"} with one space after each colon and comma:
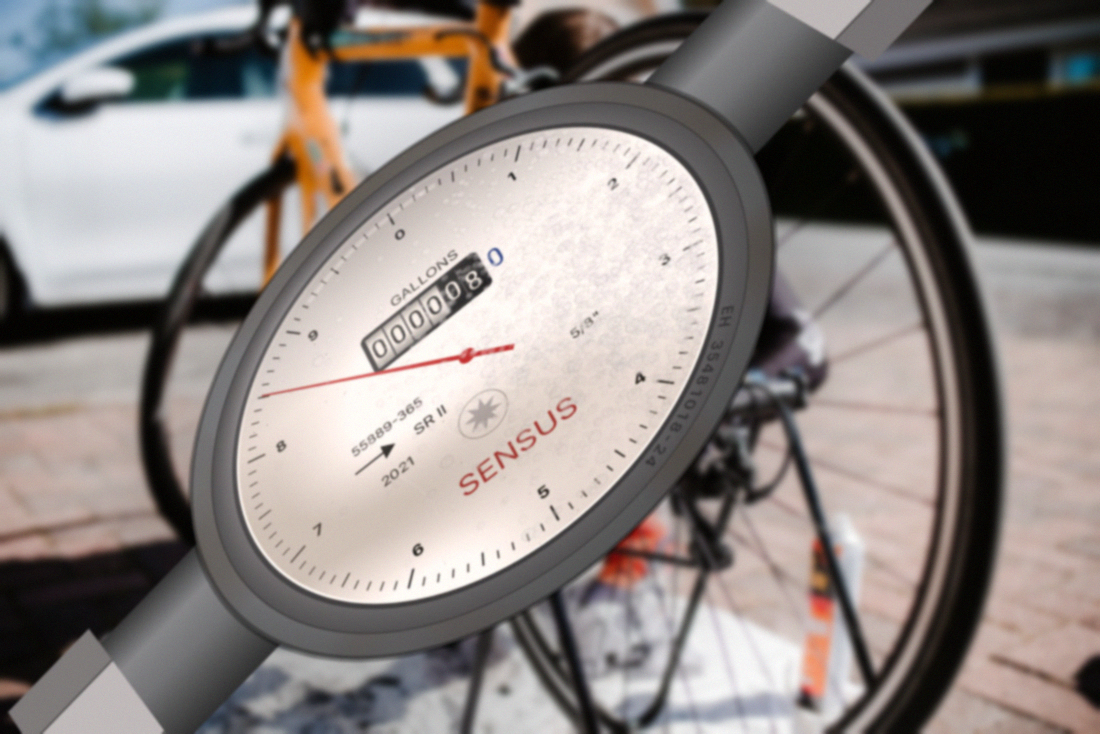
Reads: {"value": 78.5, "unit": "gal"}
